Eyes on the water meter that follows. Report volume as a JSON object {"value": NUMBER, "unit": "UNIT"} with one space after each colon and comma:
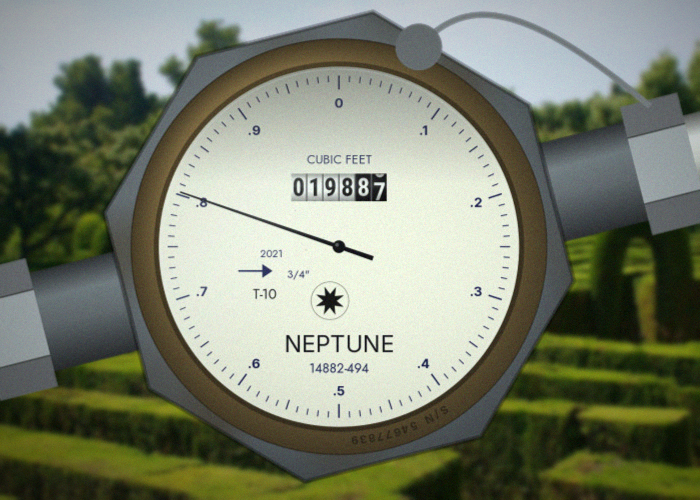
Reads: {"value": 19886.80, "unit": "ft³"}
